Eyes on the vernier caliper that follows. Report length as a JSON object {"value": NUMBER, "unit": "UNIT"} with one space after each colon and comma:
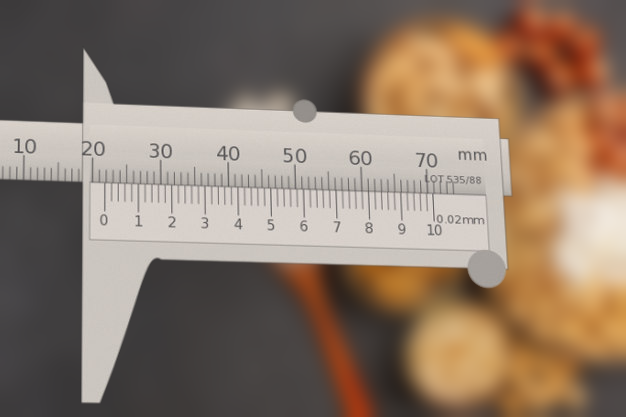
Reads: {"value": 21.8, "unit": "mm"}
